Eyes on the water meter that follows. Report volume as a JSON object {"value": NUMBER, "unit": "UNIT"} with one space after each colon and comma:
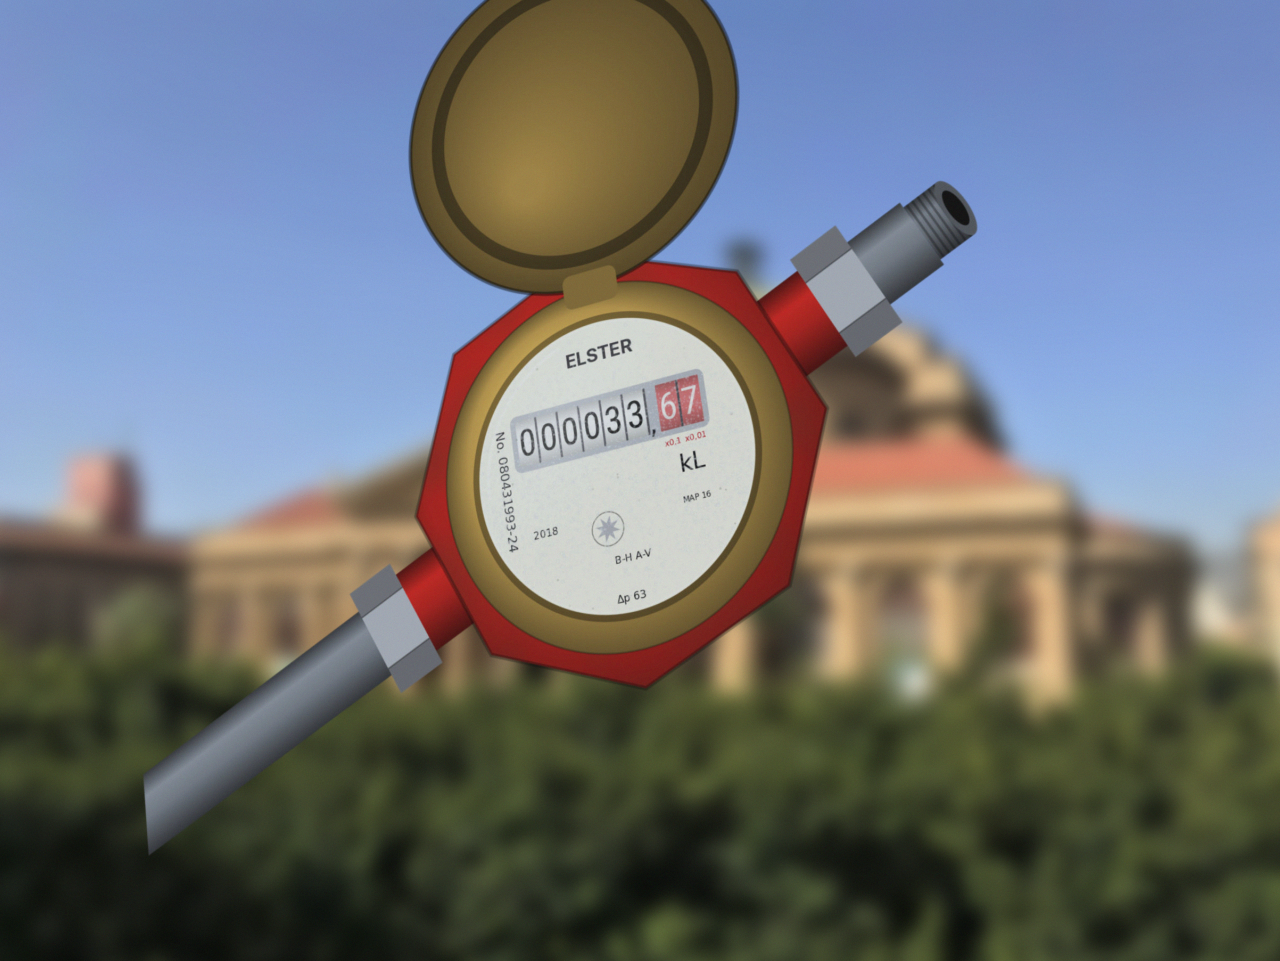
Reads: {"value": 33.67, "unit": "kL"}
